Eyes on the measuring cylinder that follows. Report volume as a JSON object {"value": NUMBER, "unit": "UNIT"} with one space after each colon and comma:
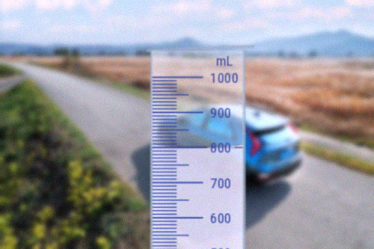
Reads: {"value": 800, "unit": "mL"}
